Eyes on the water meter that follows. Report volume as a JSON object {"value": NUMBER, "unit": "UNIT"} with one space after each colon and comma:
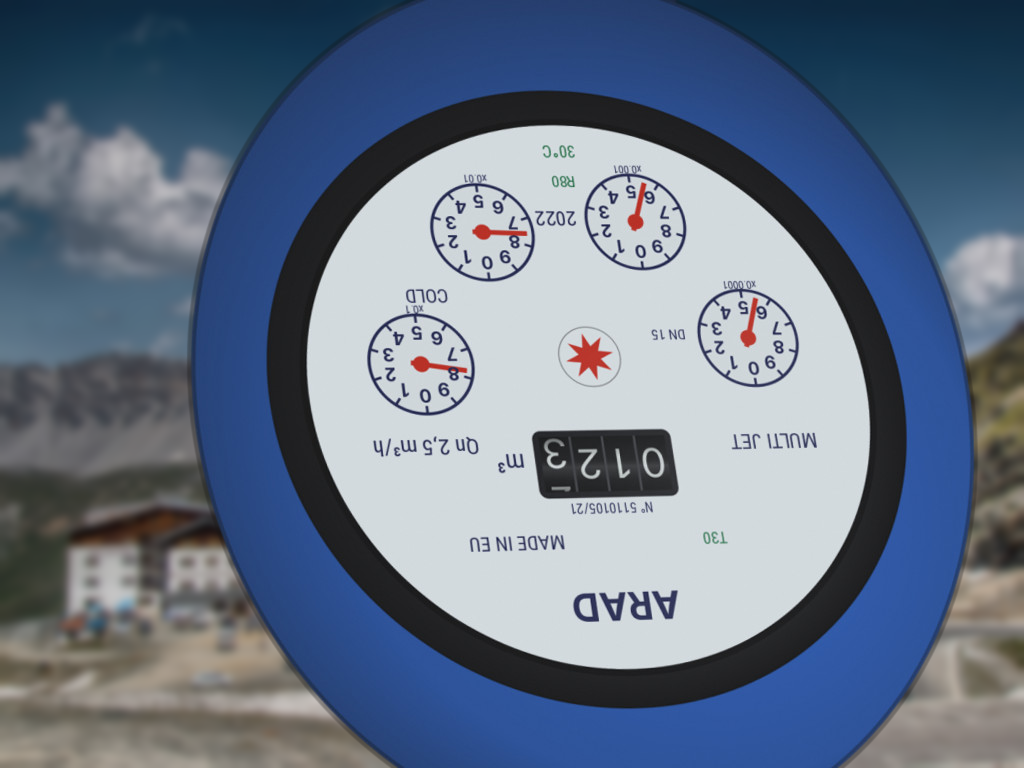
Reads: {"value": 122.7755, "unit": "m³"}
